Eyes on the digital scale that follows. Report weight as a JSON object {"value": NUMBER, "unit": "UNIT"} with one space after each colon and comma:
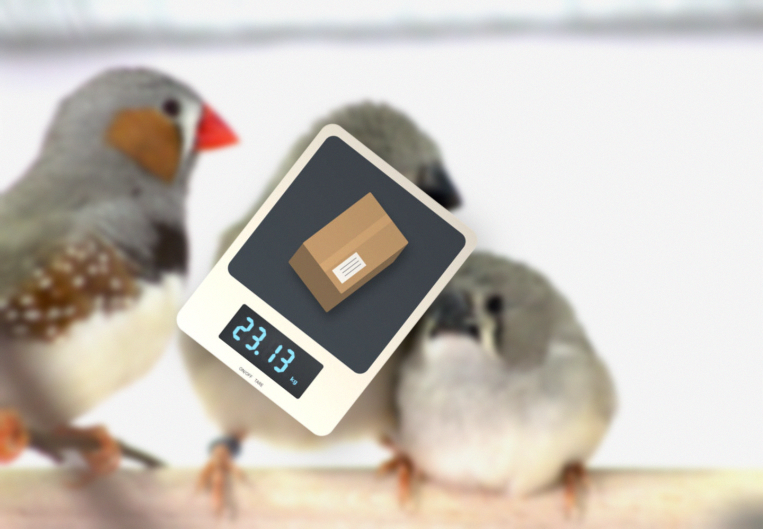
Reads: {"value": 23.13, "unit": "kg"}
